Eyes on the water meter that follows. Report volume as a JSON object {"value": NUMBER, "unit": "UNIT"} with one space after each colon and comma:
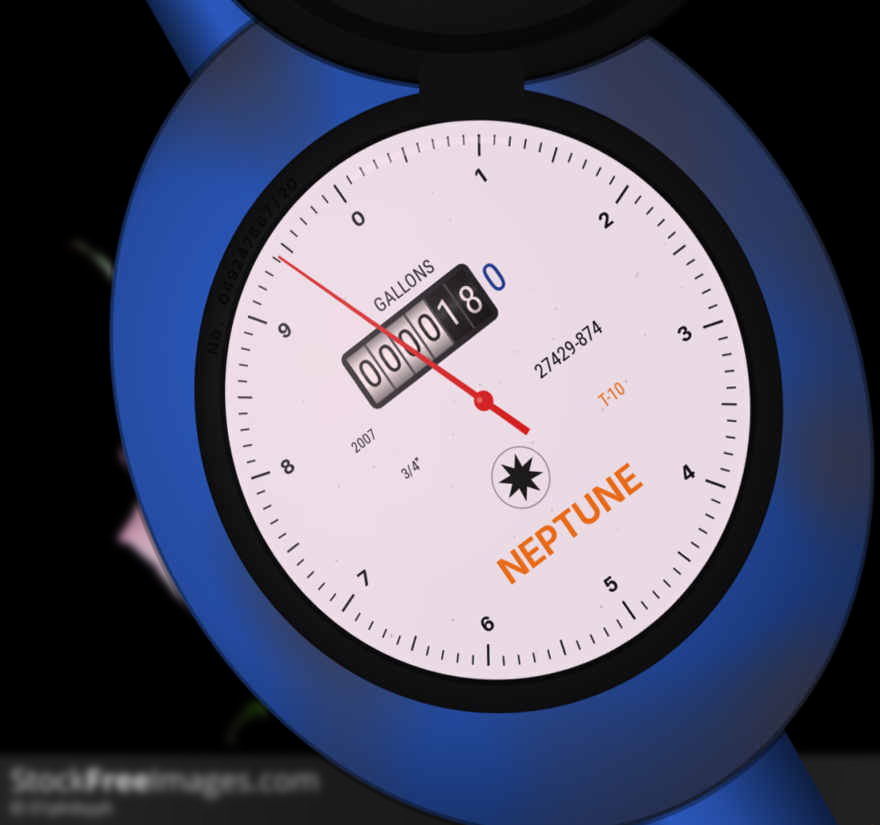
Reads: {"value": 179.4, "unit": "gal"}
